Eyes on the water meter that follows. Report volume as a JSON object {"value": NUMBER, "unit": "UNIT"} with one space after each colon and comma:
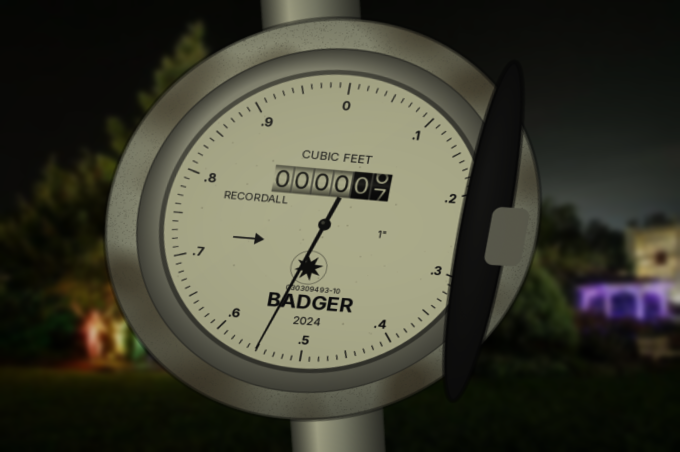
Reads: {"value": 6.55, "unit": "ft³"}
